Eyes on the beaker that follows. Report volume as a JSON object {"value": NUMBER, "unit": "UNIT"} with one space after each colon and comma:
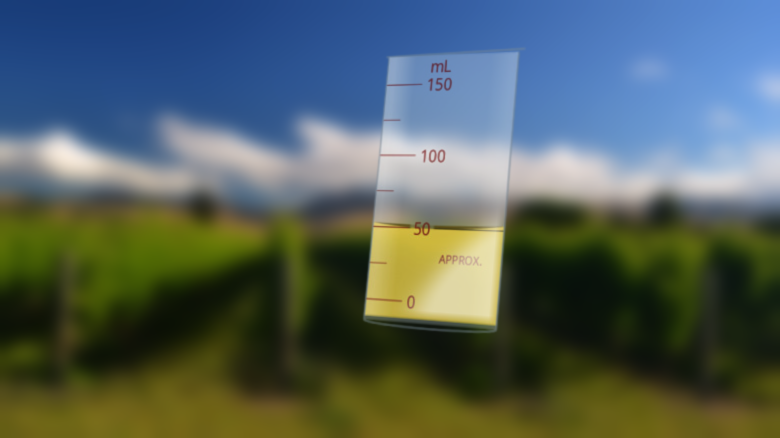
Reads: {"value": 50, "unit": "mL"}
